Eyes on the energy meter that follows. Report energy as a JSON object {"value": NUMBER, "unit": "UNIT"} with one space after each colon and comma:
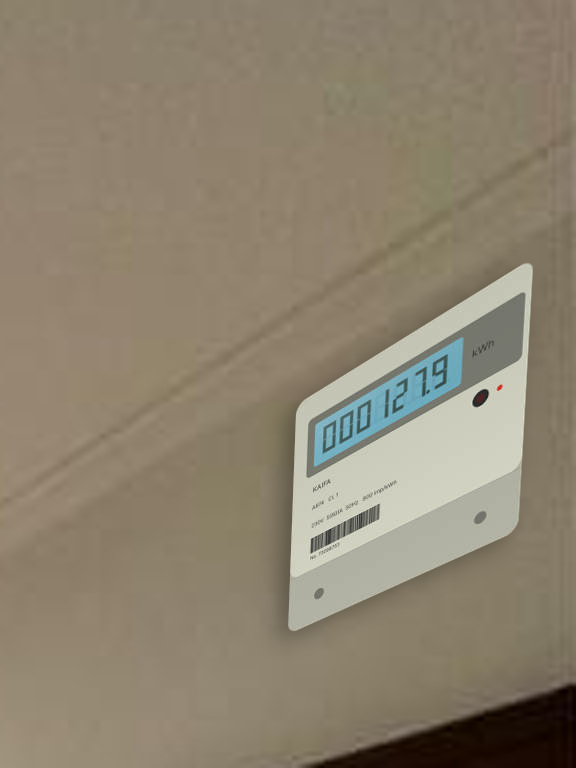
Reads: {"value": 127.9, "unit": "kWh"}
